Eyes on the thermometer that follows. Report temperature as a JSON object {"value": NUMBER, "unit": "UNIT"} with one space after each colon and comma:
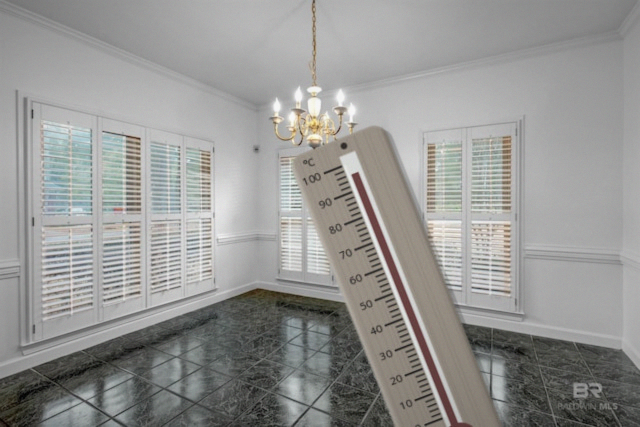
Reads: {"value": 96, "unit": "°C"}
